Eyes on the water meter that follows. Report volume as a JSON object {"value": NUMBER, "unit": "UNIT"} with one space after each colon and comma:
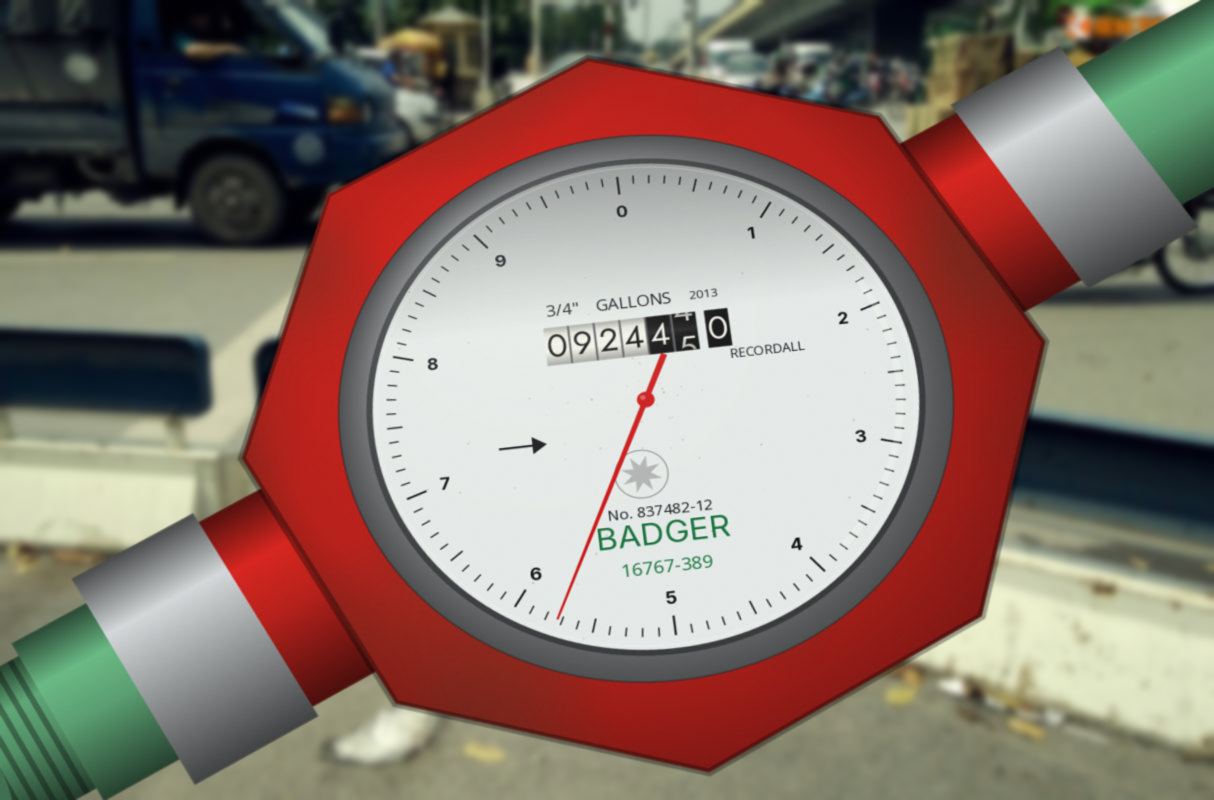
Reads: {"value": 924445.7, "unit": "gal"}
